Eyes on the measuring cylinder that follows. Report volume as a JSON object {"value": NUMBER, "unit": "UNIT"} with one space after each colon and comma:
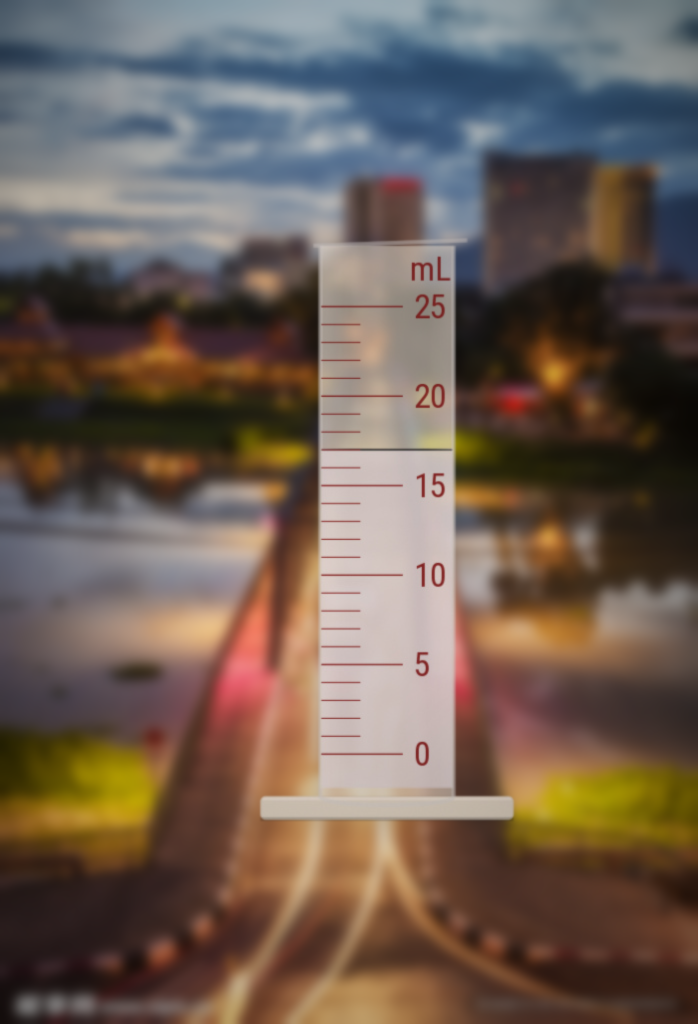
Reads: {"value": 17, "unit": "mL"}
